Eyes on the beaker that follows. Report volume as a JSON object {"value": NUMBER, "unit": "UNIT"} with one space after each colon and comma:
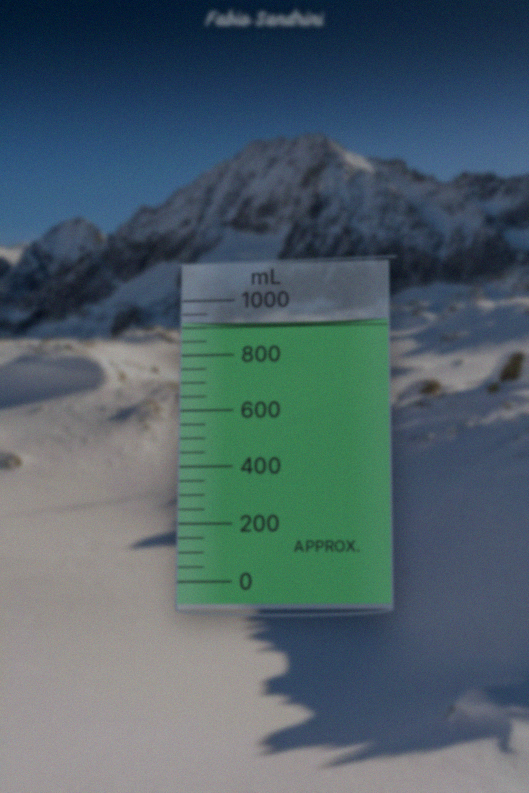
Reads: {"value": 900, "unit": "mL"}
